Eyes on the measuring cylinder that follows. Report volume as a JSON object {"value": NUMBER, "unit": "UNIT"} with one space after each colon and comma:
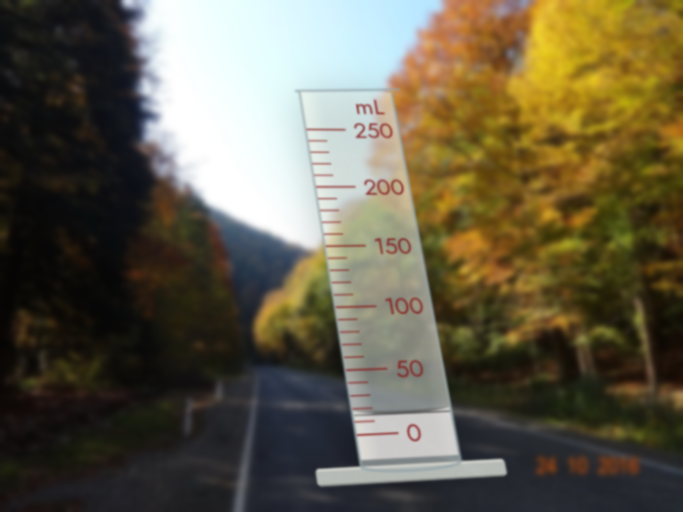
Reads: {"value": 15, "unit": "mL"}
